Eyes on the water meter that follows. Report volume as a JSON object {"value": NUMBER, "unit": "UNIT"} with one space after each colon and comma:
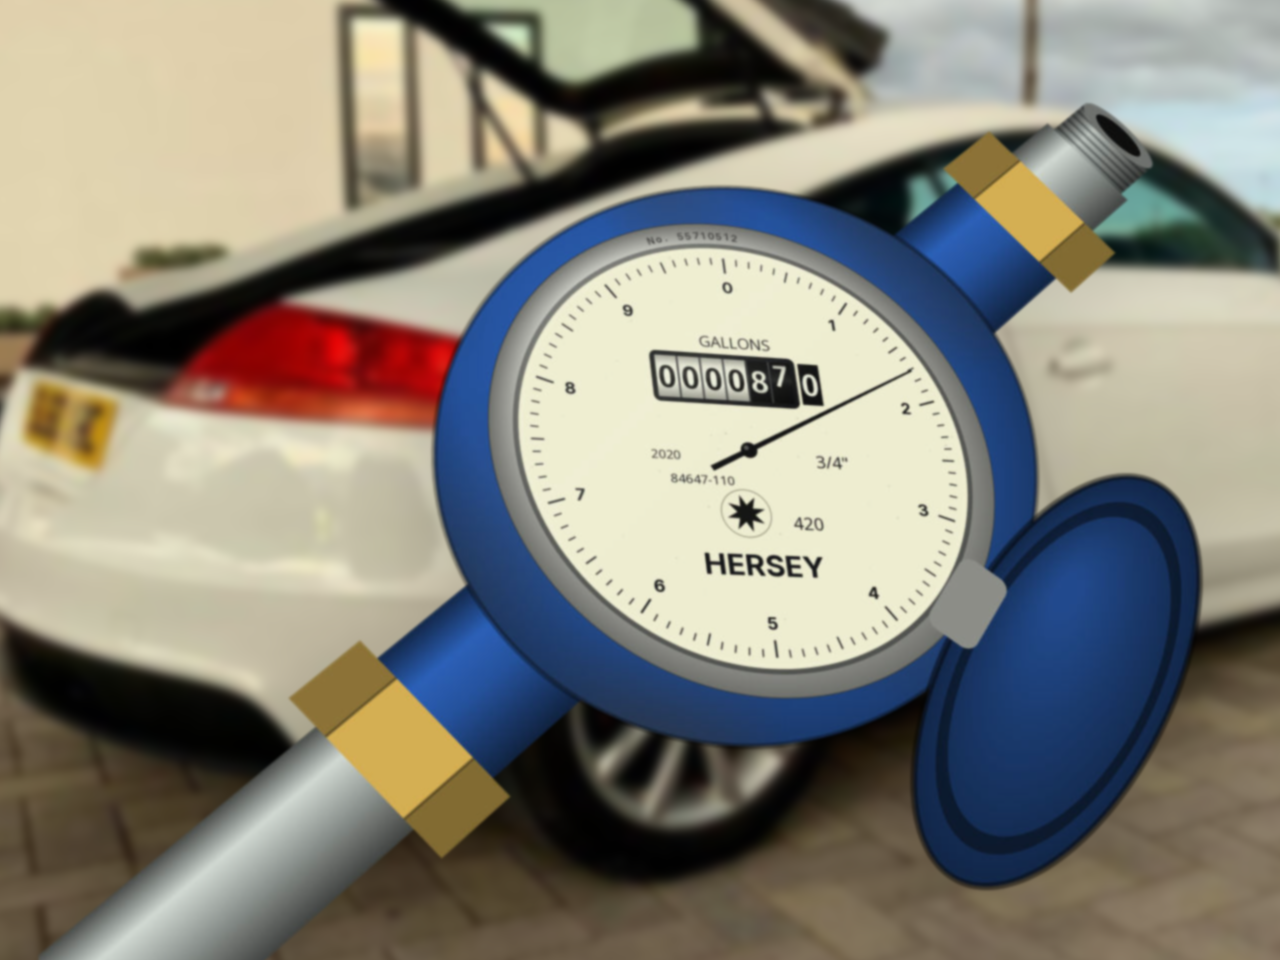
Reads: {"value": 871.7, "unit": "gal"}
